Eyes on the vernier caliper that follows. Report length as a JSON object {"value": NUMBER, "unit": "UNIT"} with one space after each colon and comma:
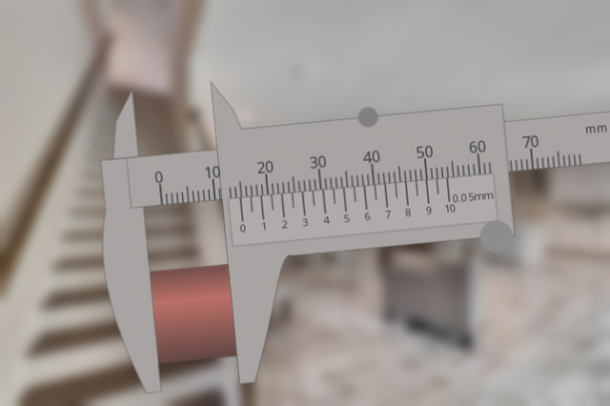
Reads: {"value": 14.8, "unit": "mm"}
